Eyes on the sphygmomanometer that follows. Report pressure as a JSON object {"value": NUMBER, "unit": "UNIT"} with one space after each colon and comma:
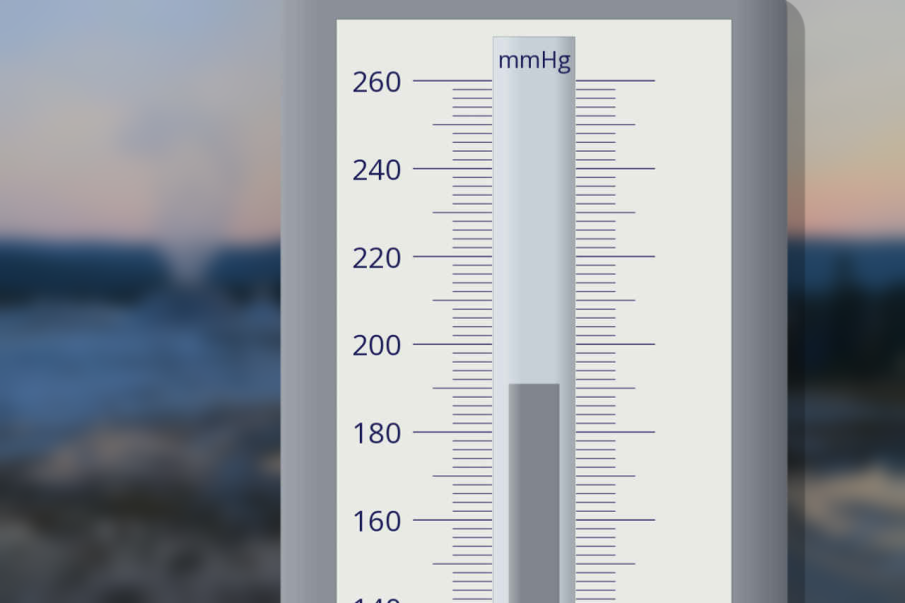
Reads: {"value": 191, "unit": "mmHg"}
